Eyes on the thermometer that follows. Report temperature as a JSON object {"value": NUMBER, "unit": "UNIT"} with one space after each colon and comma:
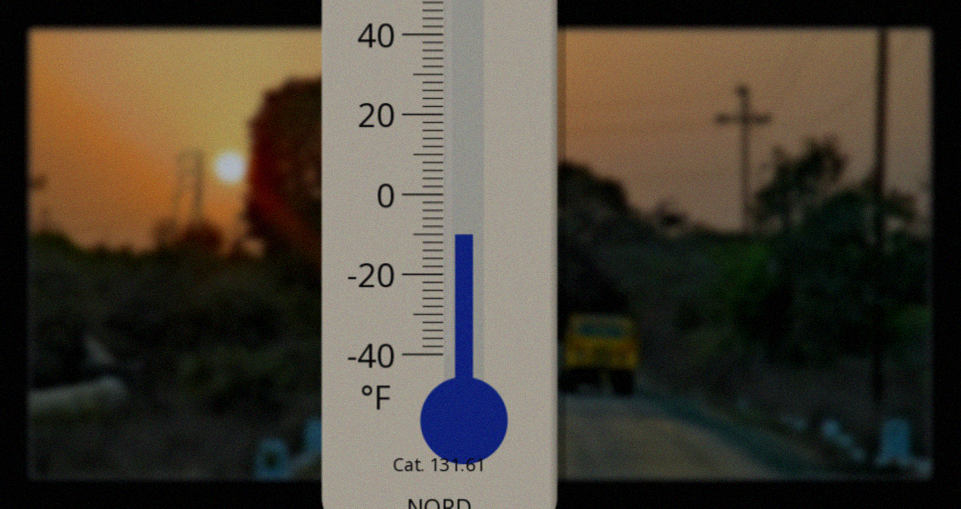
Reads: {"value": -10, "unit": "°F"}
